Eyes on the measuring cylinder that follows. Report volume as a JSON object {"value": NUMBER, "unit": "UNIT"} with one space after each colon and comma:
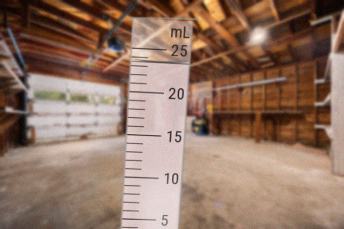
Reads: {"value": 23.5, "unit": "mL"}
